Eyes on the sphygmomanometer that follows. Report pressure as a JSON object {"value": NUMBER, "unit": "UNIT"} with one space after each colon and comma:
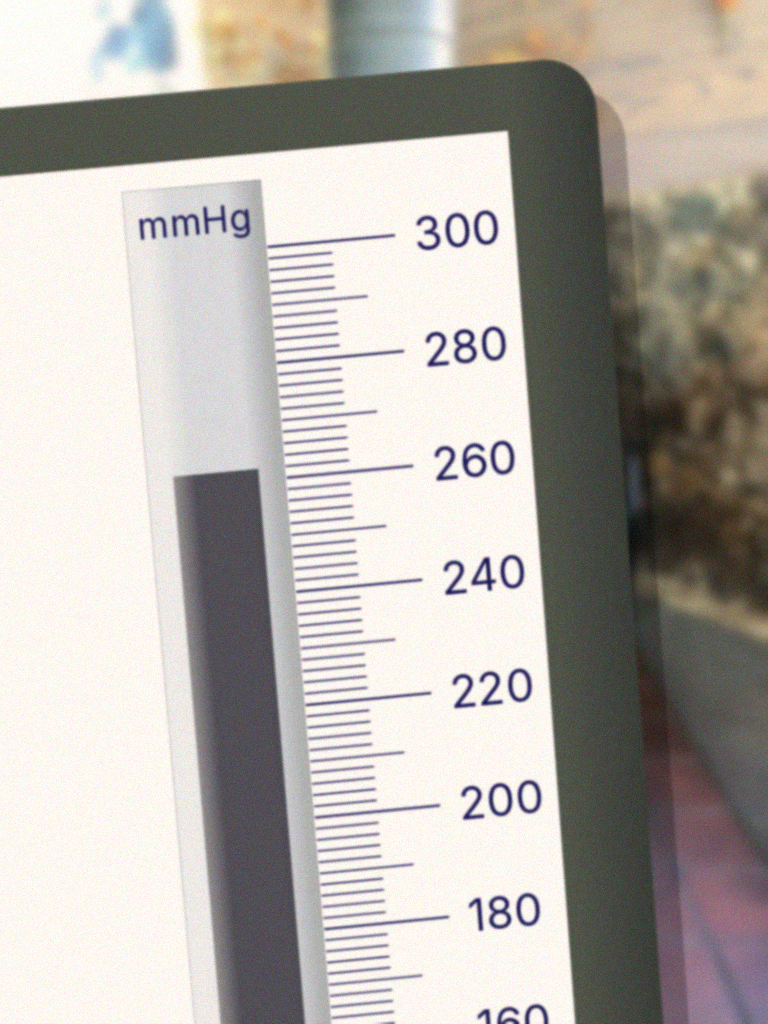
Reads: {"value": 262, "unit": "mmHg"}
